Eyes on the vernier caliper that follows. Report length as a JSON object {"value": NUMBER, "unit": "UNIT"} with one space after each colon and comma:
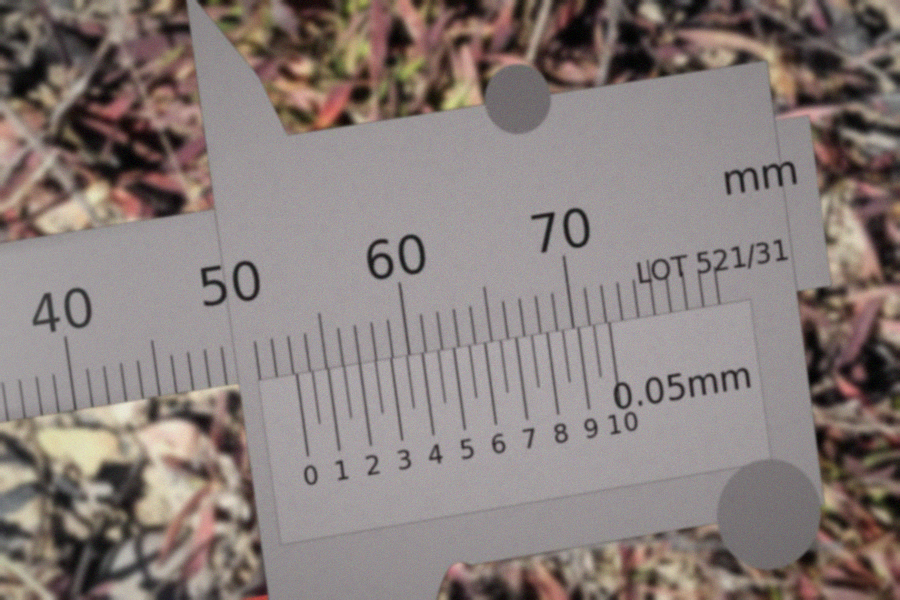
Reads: {"value": 53.2, "unit": "mm"}
